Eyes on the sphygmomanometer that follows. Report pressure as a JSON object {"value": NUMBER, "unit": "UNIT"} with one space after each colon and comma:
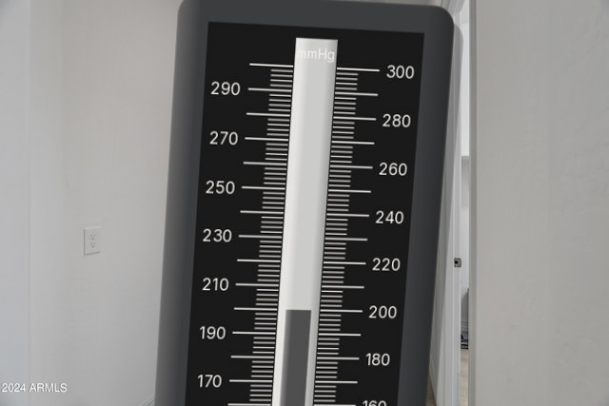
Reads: {"value": 200, "unit": "mmHg"}
